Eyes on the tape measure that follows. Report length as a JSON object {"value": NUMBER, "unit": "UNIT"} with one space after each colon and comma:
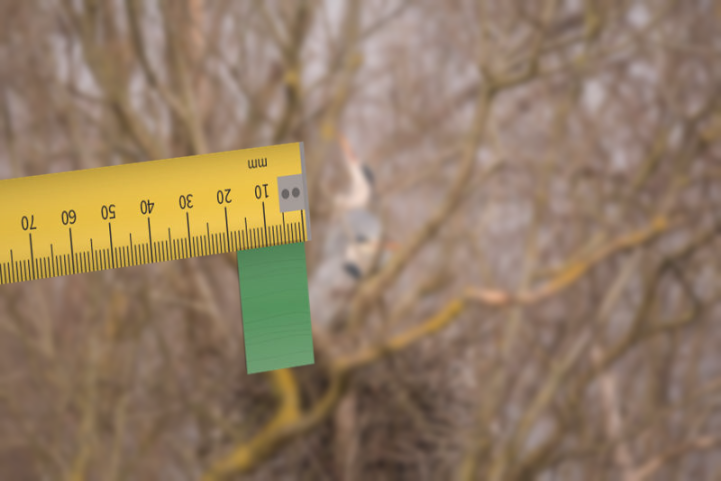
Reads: {"value": 18, "unit": "mm"}
